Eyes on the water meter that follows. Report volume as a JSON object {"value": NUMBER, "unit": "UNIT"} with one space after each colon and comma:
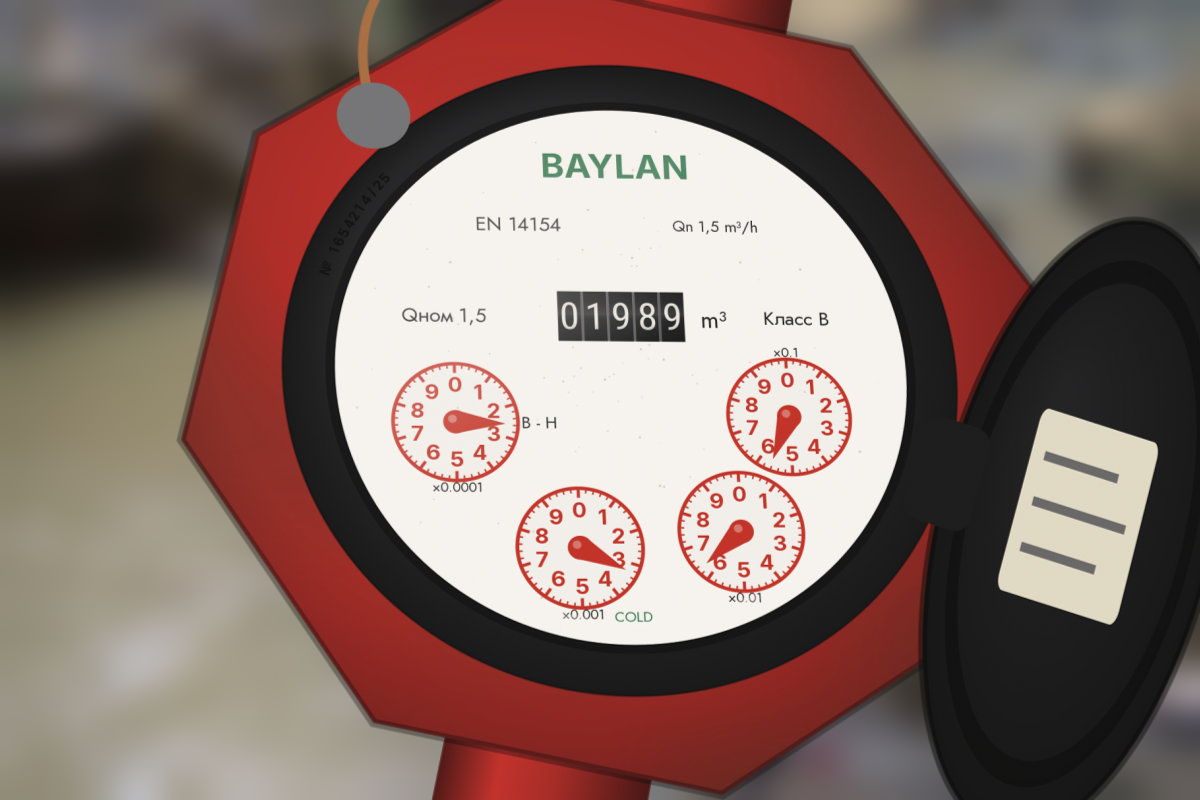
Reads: {"value": 1989.5632, "unit": "m³"}
